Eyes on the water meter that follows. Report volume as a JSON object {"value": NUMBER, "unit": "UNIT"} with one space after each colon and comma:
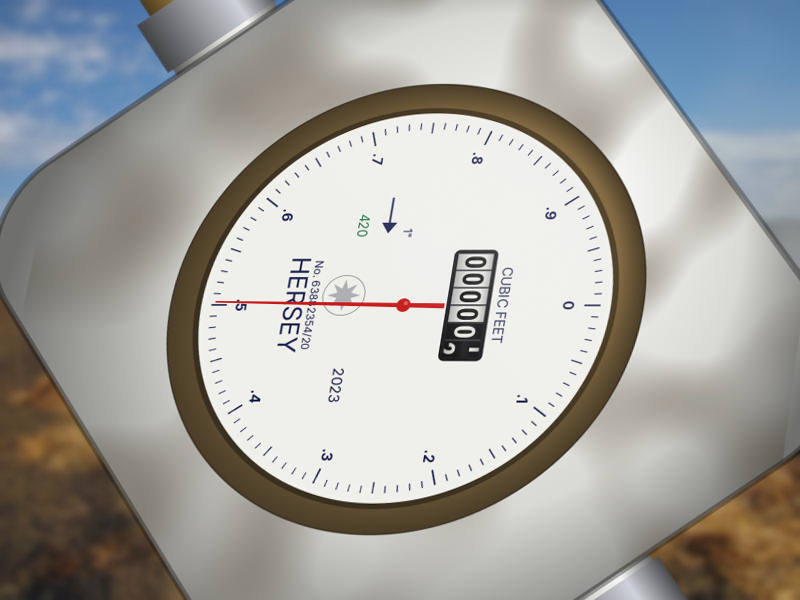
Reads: {"value": 1.50, "unit": "ft³"}
